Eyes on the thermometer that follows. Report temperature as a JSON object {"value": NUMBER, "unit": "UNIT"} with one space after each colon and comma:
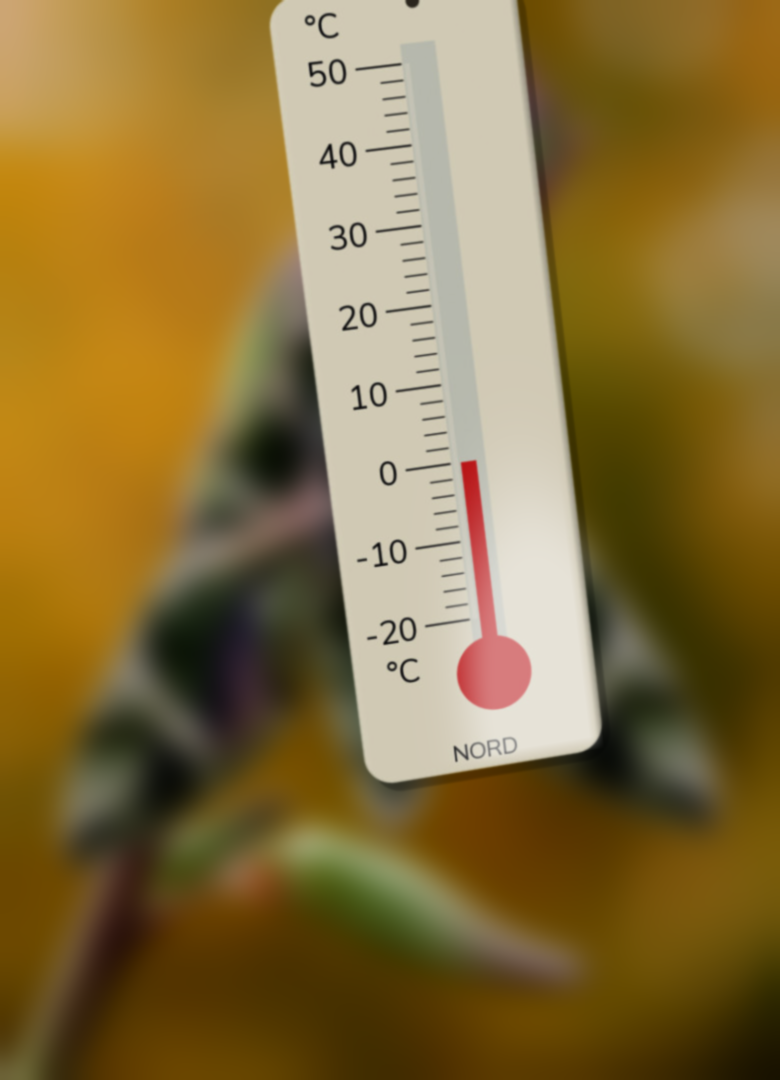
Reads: {"value": 0, "unit": "°C"}
